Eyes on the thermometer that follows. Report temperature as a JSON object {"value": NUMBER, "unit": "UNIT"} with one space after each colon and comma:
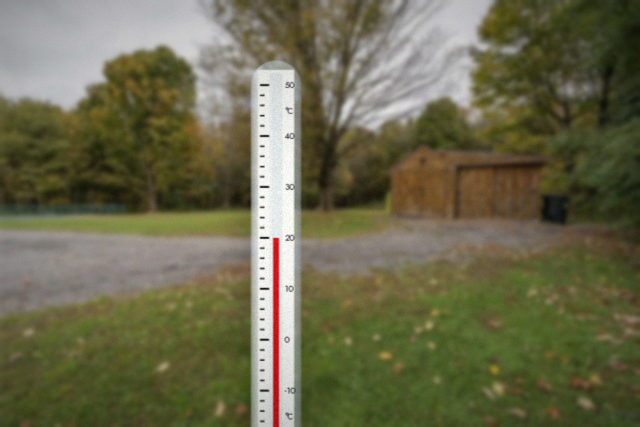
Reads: {"value": 20, "unit": "°C"}
